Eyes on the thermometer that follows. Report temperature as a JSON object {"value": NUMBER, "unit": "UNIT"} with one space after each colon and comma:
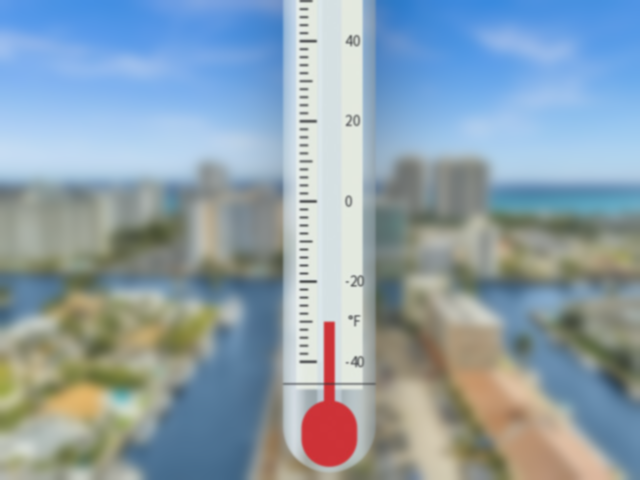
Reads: {"value": -30, "unit": "°F"}
